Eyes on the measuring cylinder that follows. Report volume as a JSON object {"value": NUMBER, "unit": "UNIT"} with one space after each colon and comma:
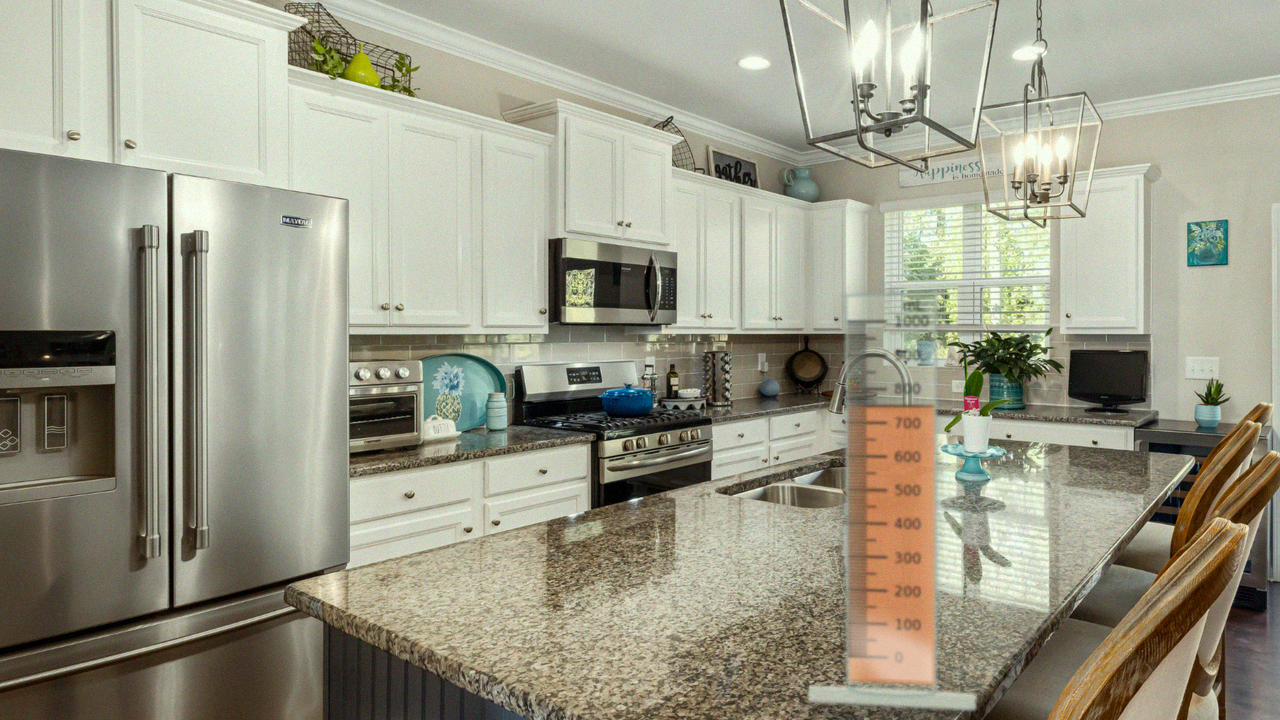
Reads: {"value": 750, "unit": "mL"}
